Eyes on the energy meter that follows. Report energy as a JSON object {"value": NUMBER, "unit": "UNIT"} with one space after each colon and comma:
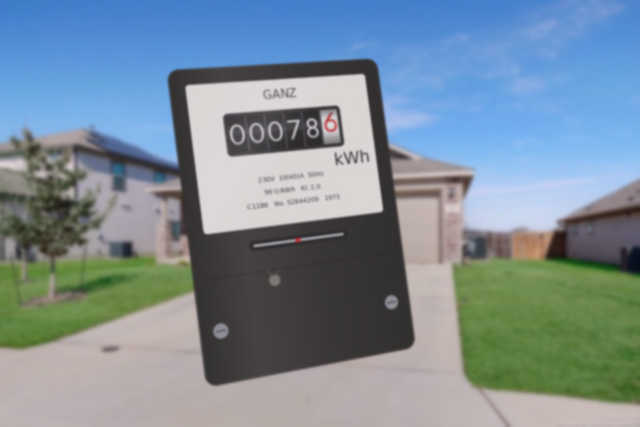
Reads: {"value": 78.6, "unit": "kWh"}
